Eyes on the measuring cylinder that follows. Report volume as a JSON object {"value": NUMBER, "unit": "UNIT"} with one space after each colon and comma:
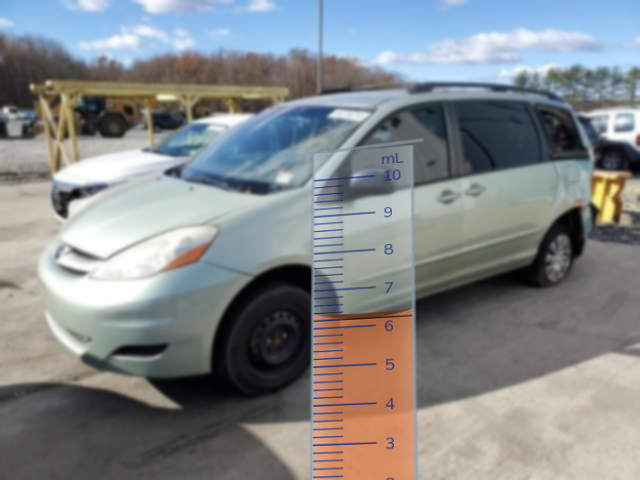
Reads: {"value": 6.2, "unit": "mL"}
